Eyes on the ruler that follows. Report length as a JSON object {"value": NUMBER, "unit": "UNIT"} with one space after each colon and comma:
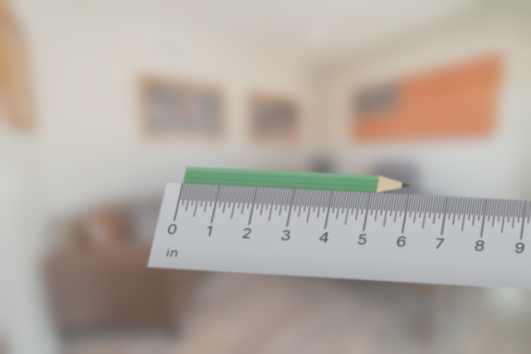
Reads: {"value": 6, "unit": "in"}
